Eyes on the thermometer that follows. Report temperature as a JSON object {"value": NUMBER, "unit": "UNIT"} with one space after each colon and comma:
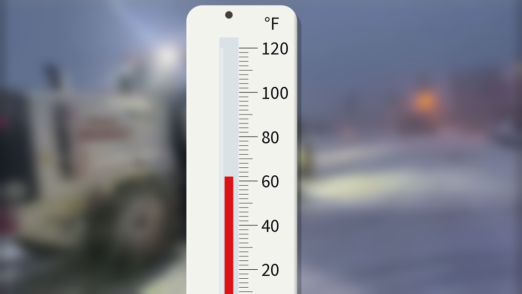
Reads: {"value": 62, "unit": "°F"}
